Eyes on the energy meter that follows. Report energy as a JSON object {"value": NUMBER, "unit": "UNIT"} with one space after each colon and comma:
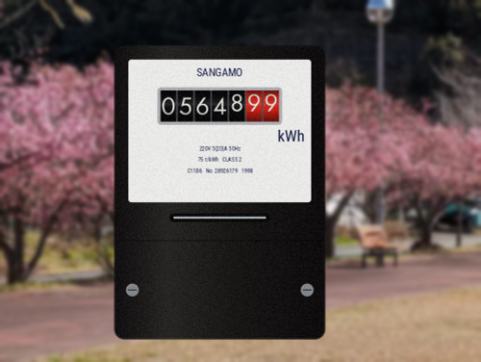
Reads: {"value": 5648.99, "unit": "kWh"}
